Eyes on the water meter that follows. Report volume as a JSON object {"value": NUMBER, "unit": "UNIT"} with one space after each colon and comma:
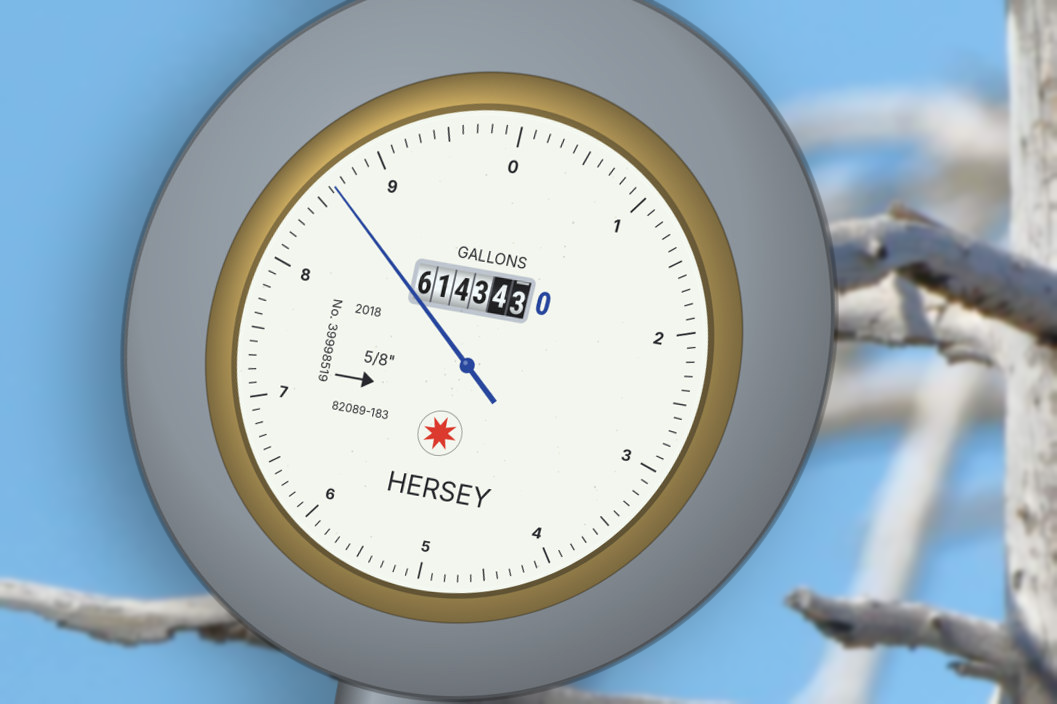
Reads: {"value": 6143428.6, "unit": "gal"}
